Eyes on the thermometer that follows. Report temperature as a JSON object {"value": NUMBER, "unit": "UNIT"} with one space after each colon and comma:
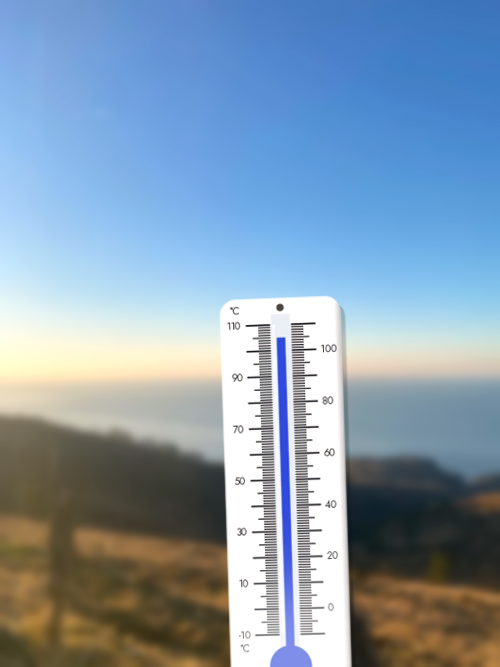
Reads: {"value": 105, "unit": "°C"}
